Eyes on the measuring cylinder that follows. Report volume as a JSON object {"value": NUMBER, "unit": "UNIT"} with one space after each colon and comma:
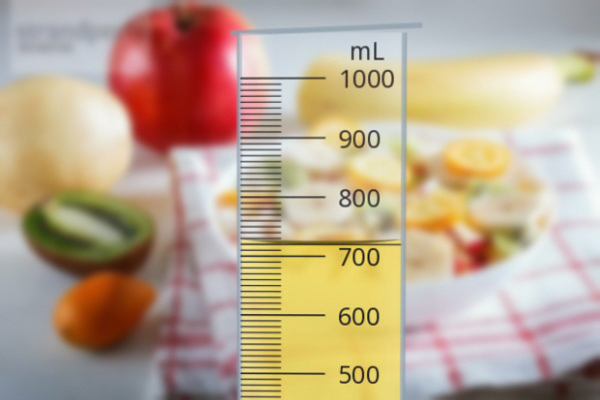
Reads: {"value": 720, "unit": "mL"}
